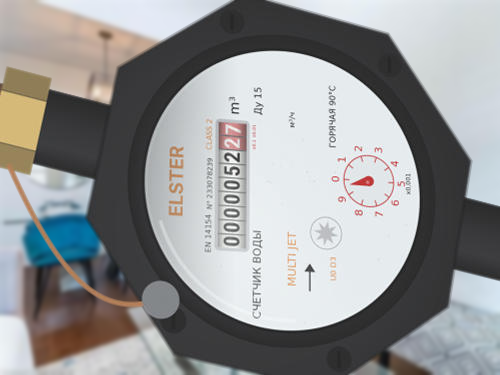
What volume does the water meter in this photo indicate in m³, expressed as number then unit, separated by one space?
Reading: 52.269 m³
